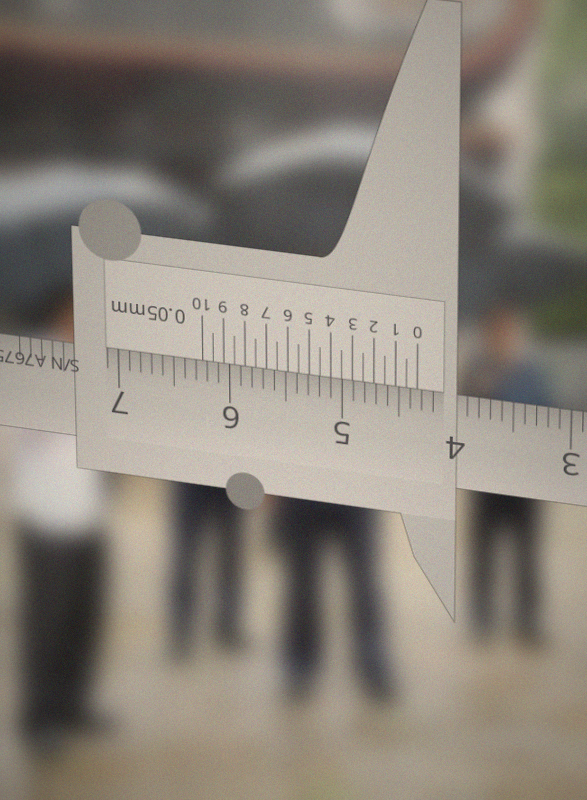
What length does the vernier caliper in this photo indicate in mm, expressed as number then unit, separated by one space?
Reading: 43.4 mm
